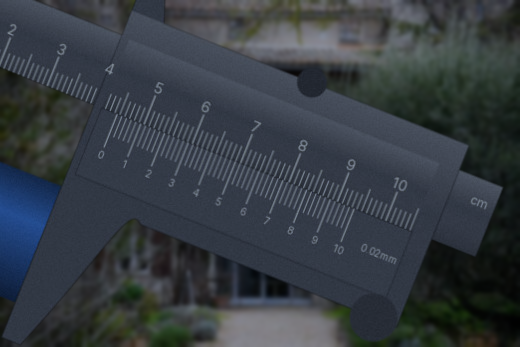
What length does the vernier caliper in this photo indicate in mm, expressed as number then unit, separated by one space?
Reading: 44.5 mm
